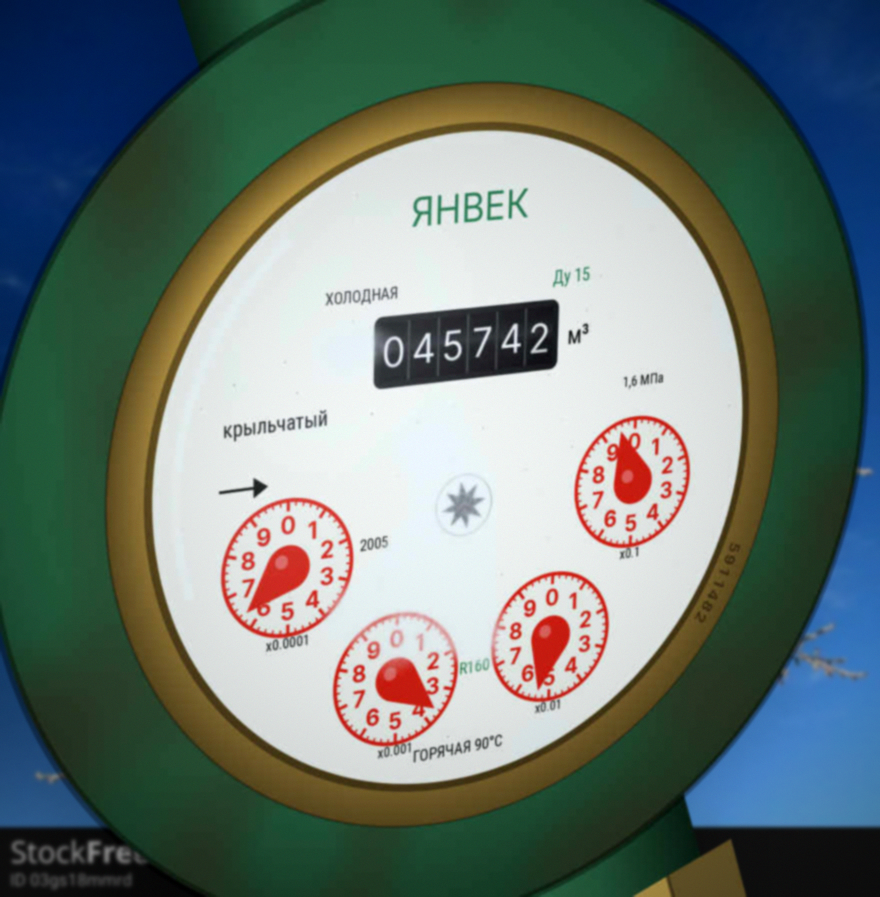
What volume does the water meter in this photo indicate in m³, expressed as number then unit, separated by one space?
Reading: 45741.9536 m³
